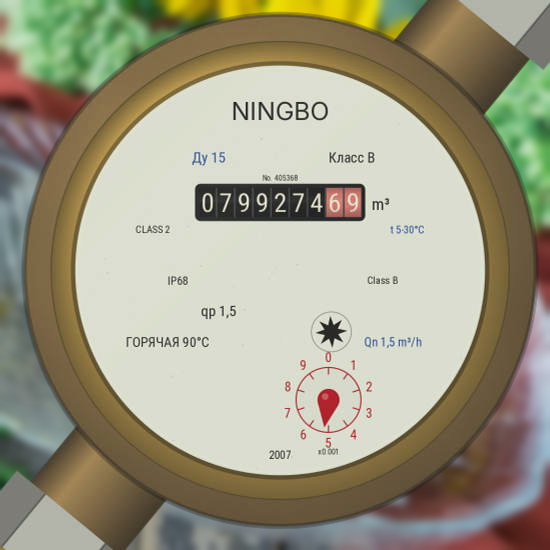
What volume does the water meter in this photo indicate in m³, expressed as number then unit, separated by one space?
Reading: 799274.695 m³
